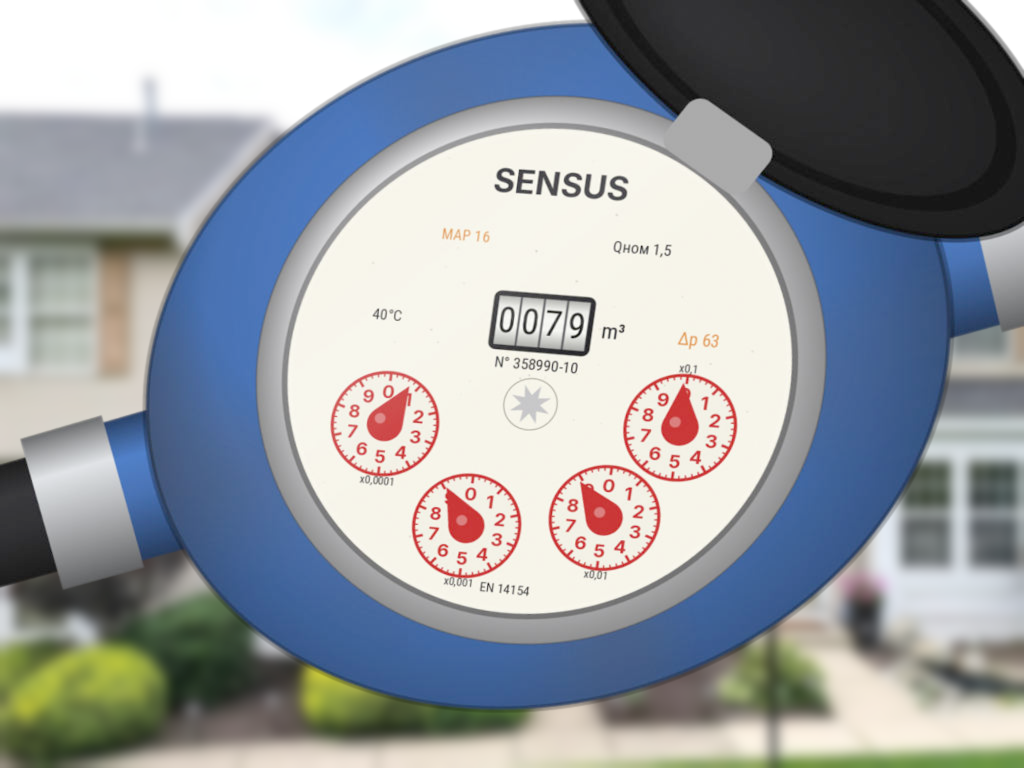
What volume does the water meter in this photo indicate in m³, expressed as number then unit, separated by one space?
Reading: 78.9890 m³
